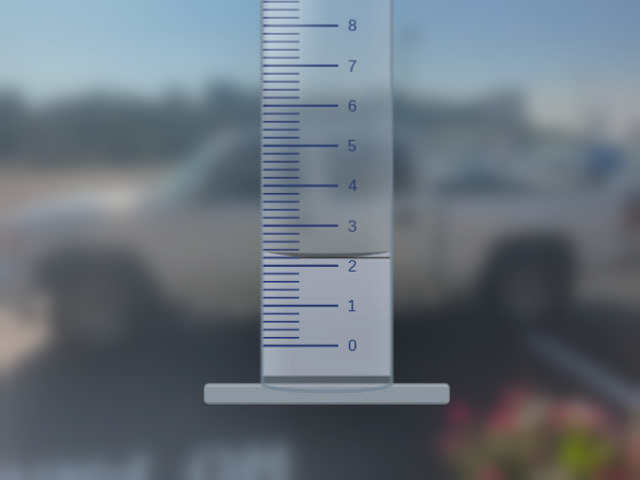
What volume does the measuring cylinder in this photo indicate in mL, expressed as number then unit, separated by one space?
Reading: 2.2 mL
